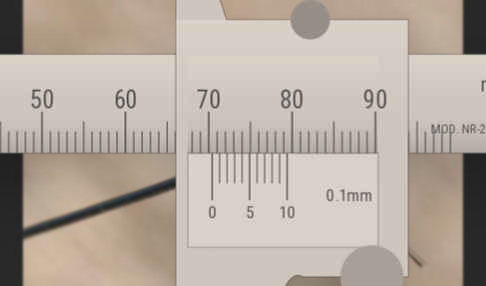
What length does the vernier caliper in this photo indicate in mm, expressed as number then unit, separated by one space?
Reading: 70.4 mm
